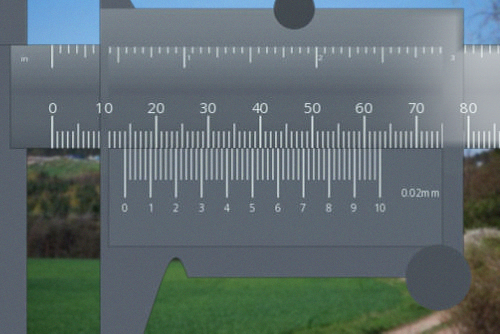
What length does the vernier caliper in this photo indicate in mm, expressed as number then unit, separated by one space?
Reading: 14.0 mm
